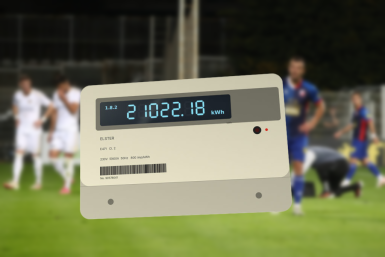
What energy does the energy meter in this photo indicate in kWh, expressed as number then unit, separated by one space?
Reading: 21022.18 kWh
